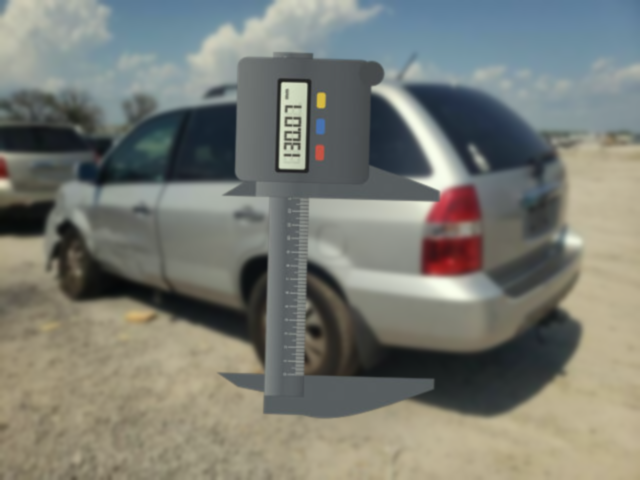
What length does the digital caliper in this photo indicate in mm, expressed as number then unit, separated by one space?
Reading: 130.07 mm
